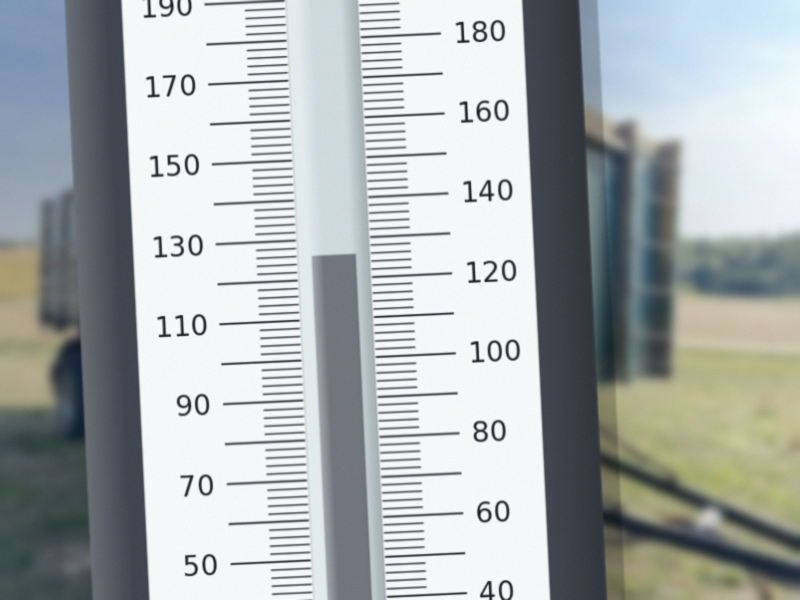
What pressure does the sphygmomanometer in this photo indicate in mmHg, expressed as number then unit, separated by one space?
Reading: 126 mmHg
